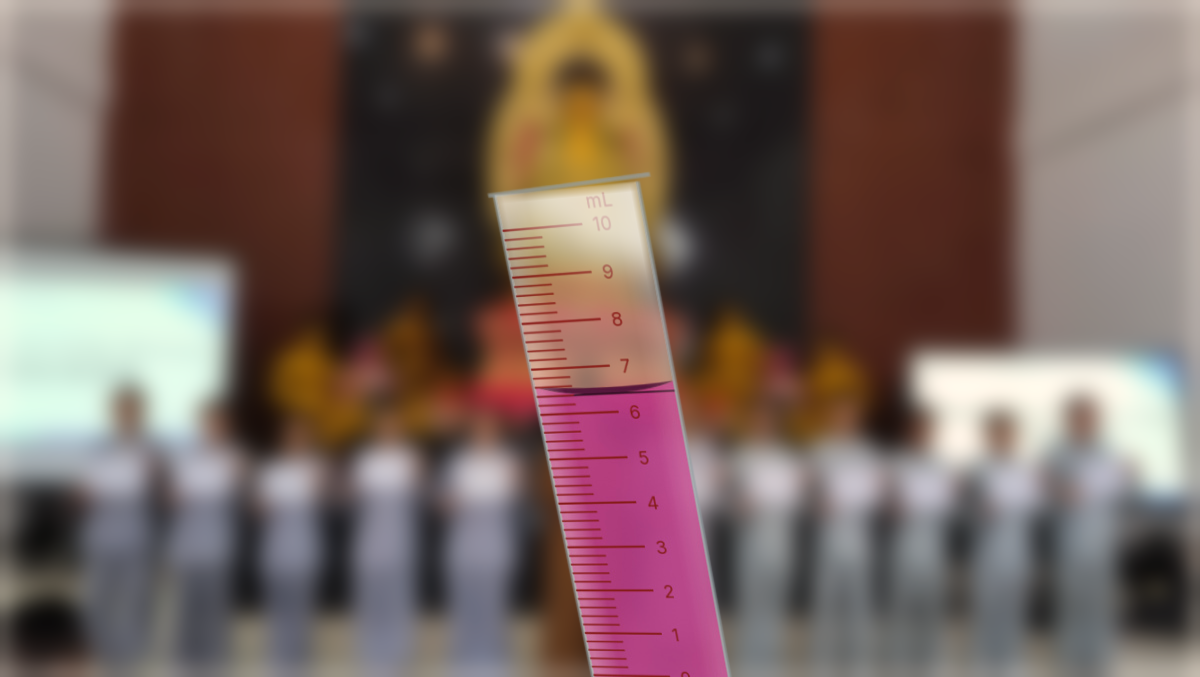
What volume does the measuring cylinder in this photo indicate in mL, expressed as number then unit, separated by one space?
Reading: 6.4 mL
